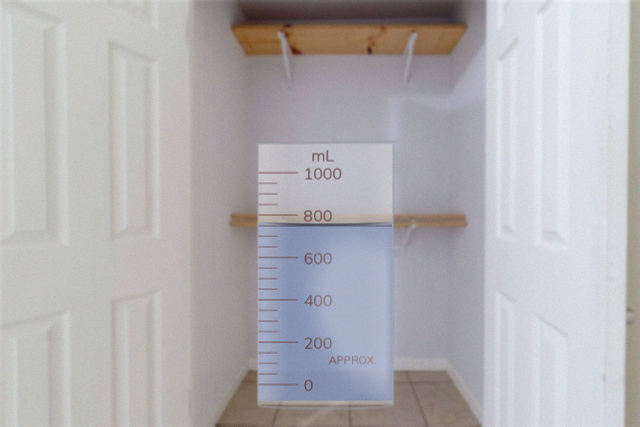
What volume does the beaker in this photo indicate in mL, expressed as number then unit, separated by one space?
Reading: 750 mL
